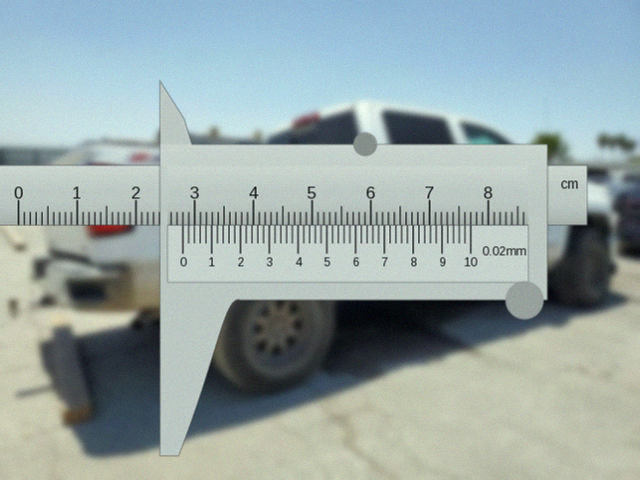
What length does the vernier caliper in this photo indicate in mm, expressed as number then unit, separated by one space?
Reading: 28.0 mm
